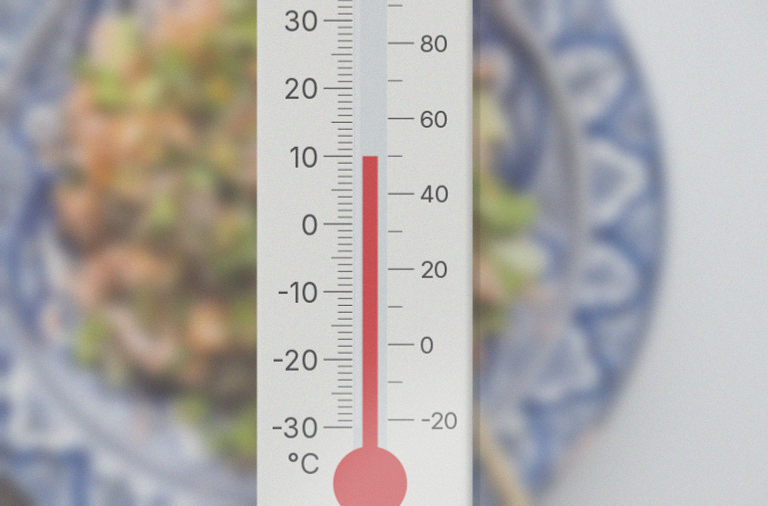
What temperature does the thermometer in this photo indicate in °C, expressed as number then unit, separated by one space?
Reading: 10 °C
